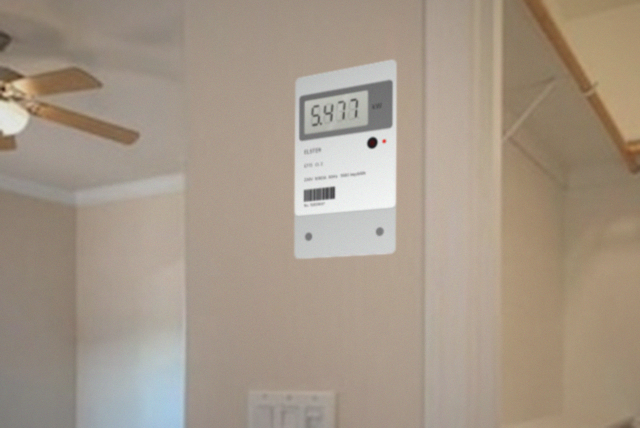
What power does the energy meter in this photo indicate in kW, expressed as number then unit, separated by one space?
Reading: 5.477 kW
